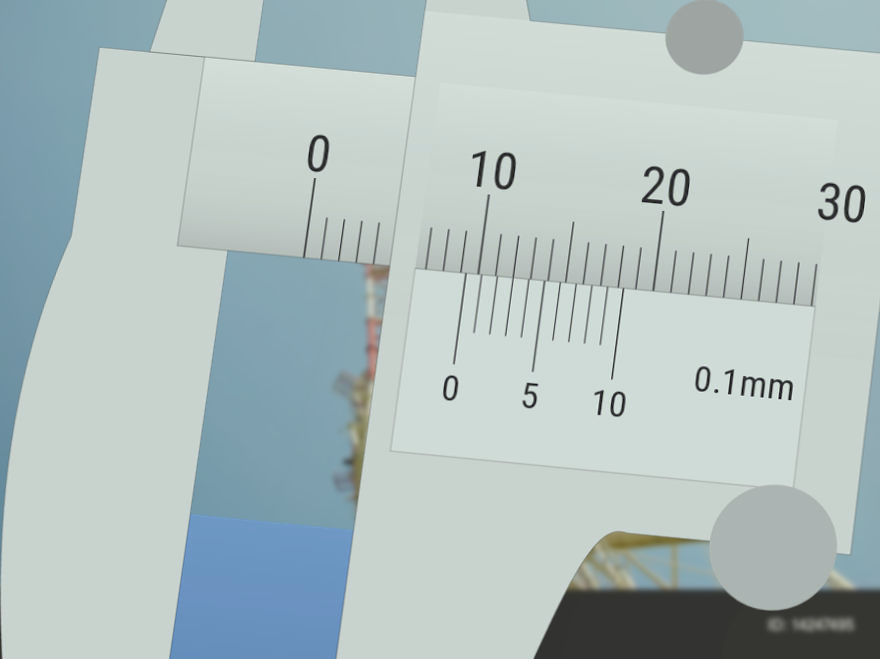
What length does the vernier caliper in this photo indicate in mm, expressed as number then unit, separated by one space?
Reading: 9.3 mm
